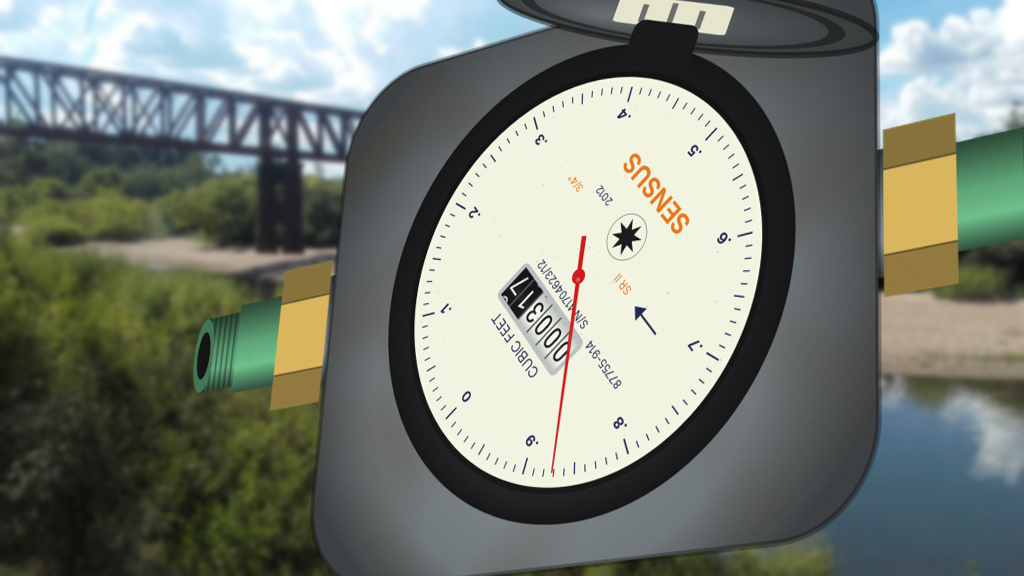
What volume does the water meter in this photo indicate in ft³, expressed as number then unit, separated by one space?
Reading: 316.87 ft³
